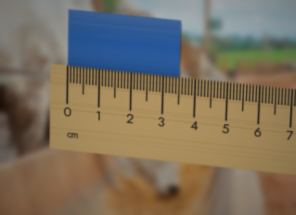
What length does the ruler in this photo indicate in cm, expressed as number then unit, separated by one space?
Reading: 3.5 cm
